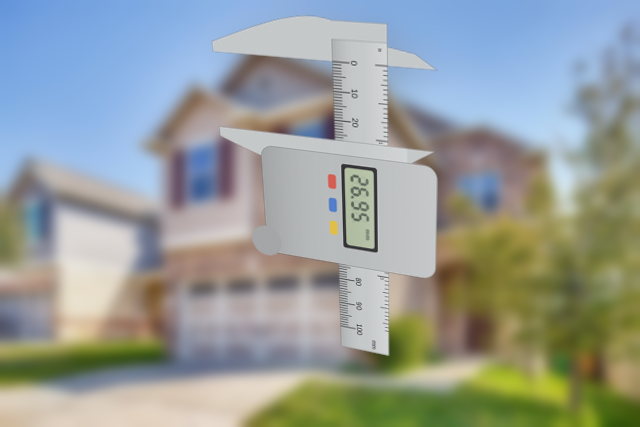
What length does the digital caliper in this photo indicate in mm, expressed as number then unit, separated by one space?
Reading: 26.95 mm
